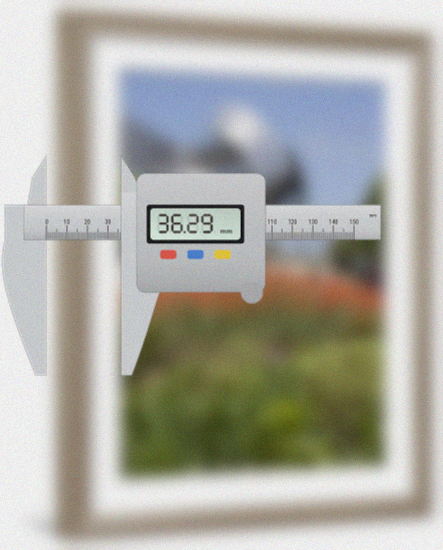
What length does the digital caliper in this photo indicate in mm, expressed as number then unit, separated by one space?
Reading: 36.29 mm
